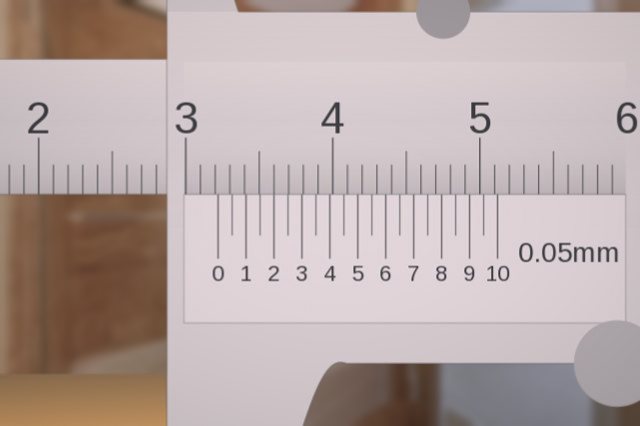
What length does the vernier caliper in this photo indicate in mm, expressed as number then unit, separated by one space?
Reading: 32.2 mm
